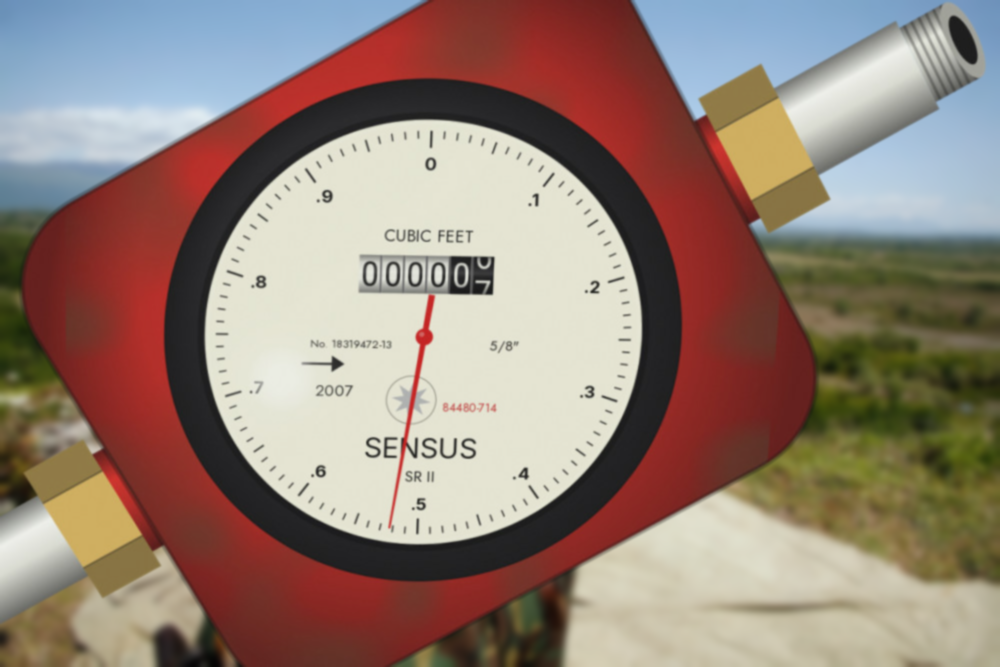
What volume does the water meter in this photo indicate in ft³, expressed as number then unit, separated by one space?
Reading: 6.52 ft³
